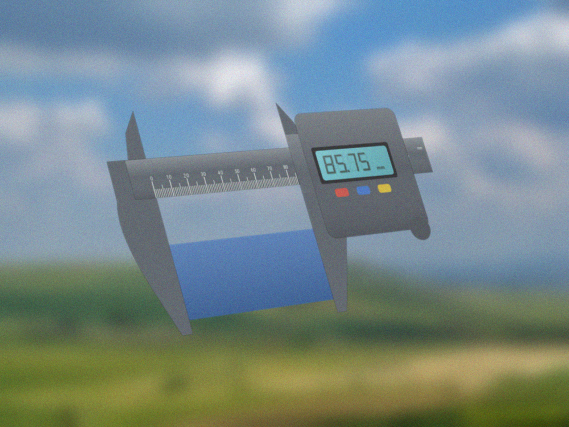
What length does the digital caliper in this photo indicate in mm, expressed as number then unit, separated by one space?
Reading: 85.75 mm
